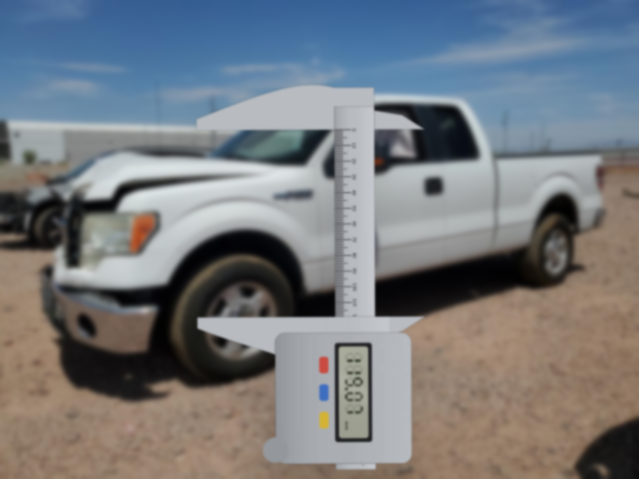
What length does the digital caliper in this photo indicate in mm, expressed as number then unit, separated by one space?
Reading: 119.07 mm
